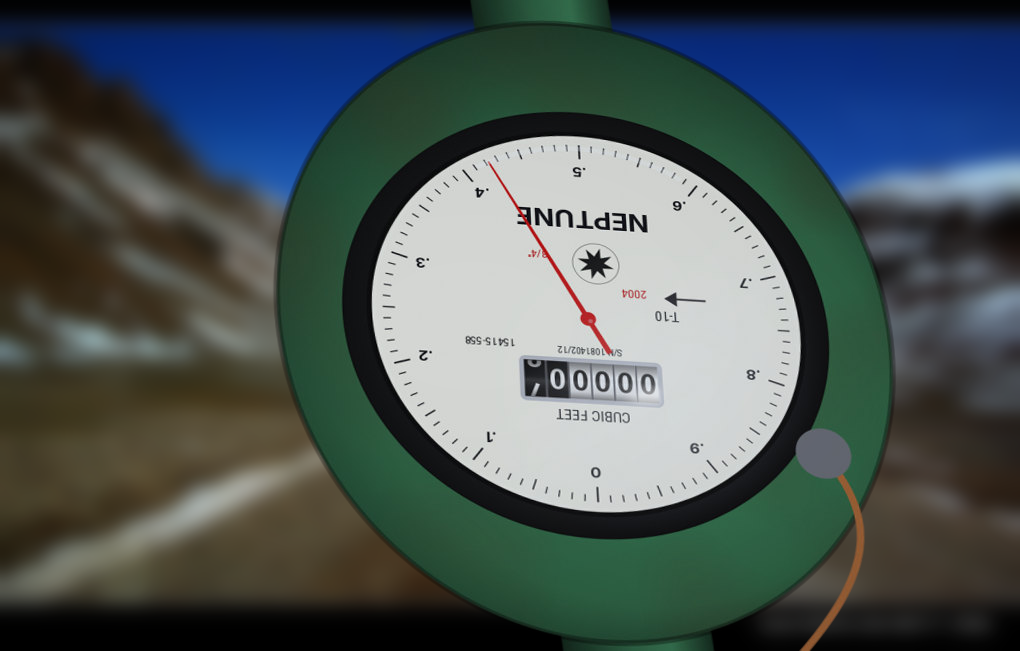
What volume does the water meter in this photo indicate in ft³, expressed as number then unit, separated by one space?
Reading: 7.42 ft³
